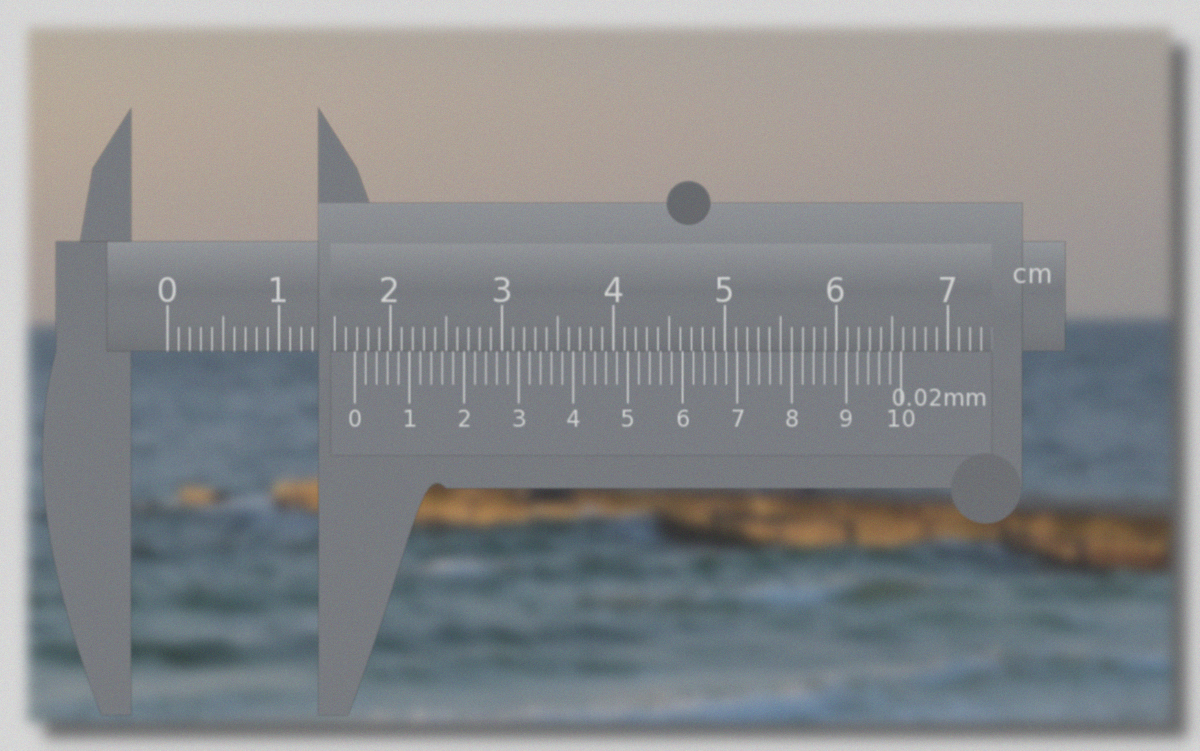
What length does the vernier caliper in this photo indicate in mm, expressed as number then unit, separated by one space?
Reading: 16.8 mm
